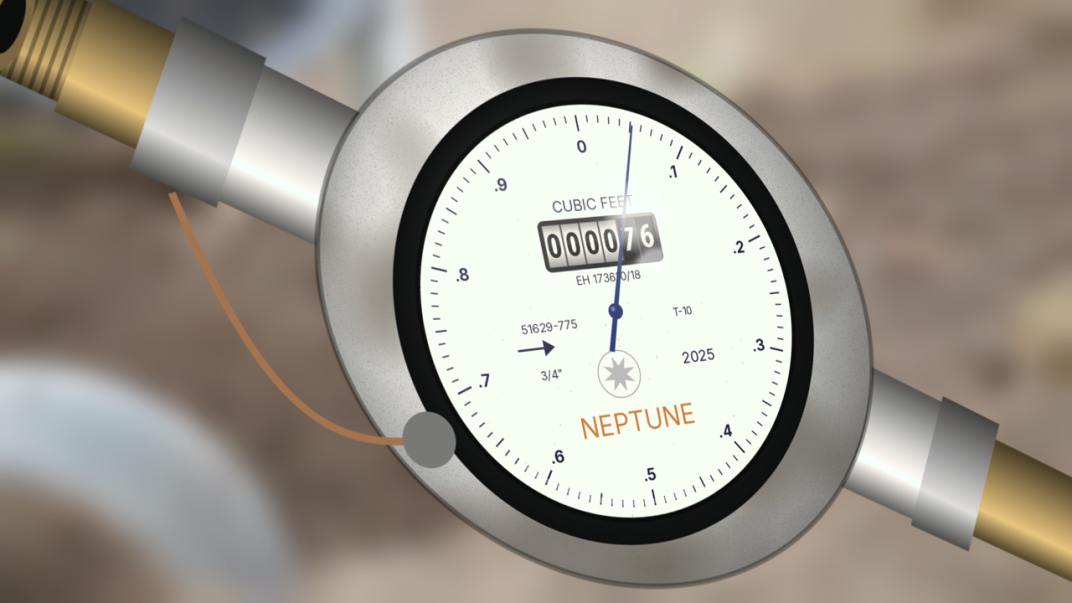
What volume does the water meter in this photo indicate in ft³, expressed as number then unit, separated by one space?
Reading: 76.05 ft³
